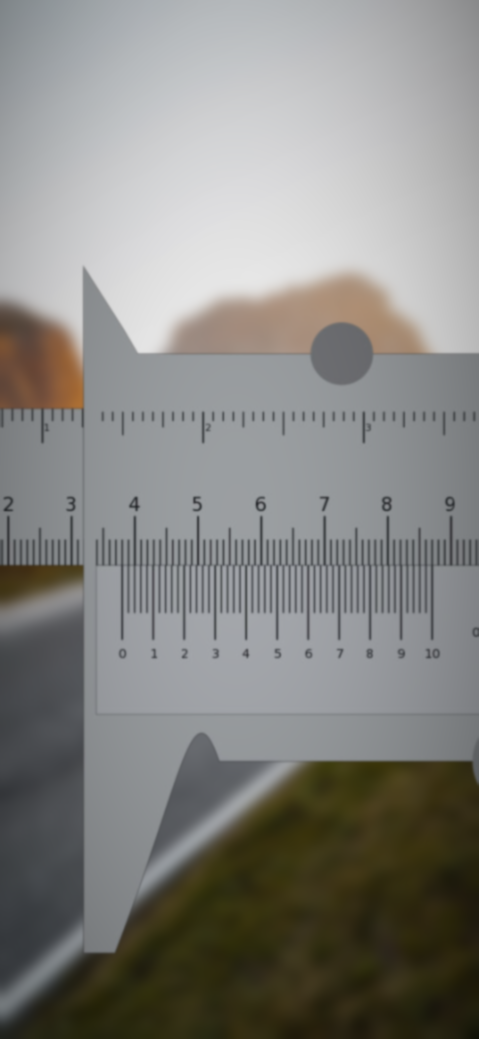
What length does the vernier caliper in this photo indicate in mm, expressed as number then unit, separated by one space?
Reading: 38.0 mm
